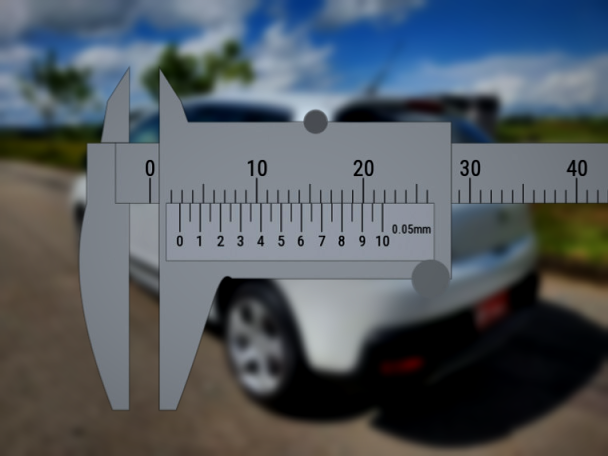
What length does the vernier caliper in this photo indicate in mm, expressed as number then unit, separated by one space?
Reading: 2.8 mm
